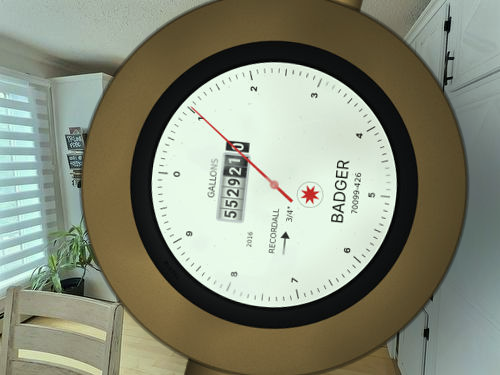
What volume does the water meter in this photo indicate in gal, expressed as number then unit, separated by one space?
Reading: 5529211.0 gal
